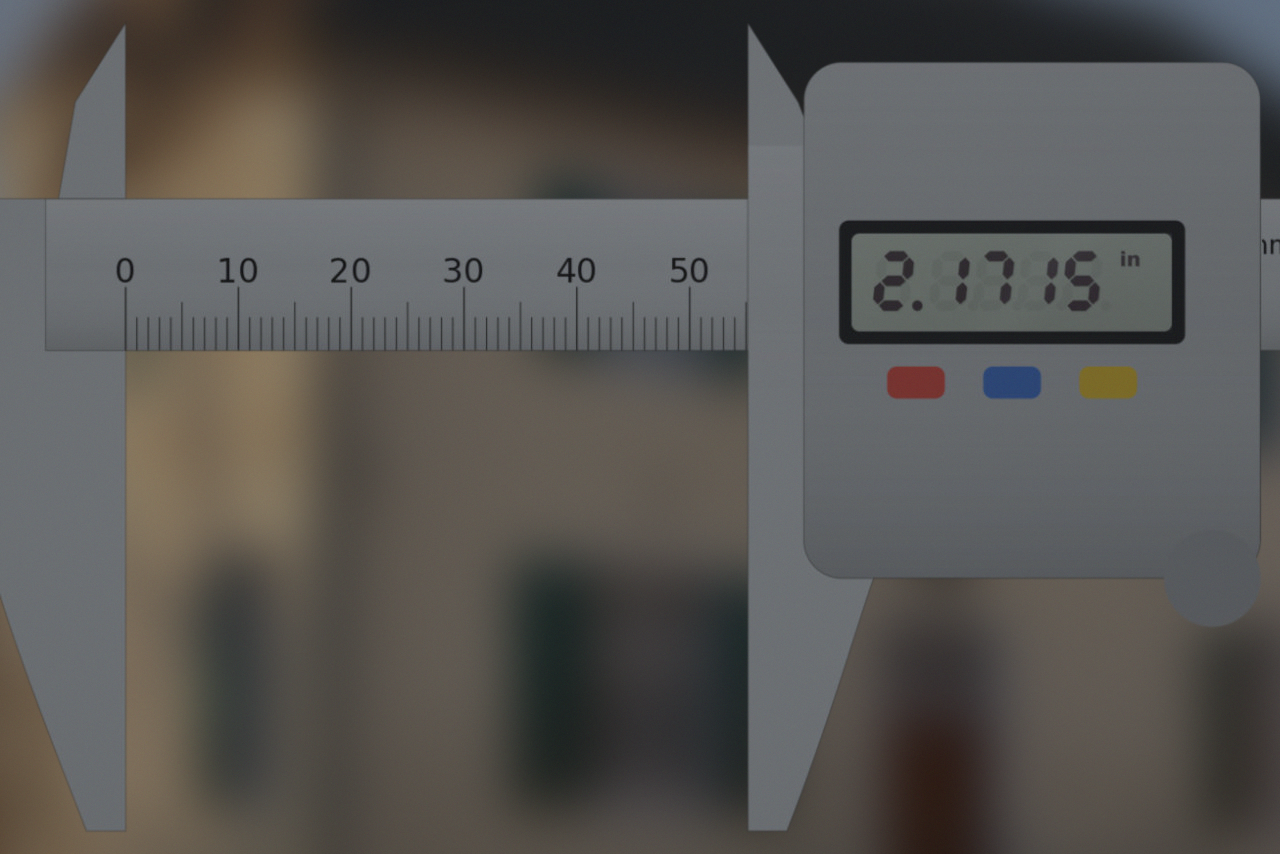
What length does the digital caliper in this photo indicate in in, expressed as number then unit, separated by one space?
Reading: 2.1715 in
